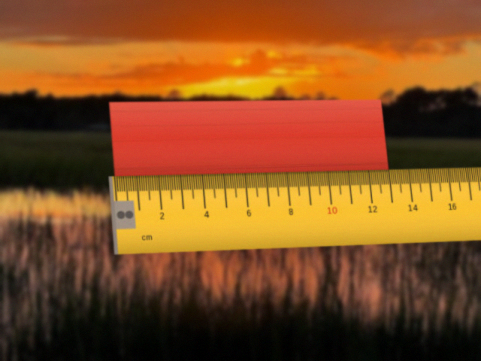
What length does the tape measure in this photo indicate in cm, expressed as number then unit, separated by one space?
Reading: 13 cm
